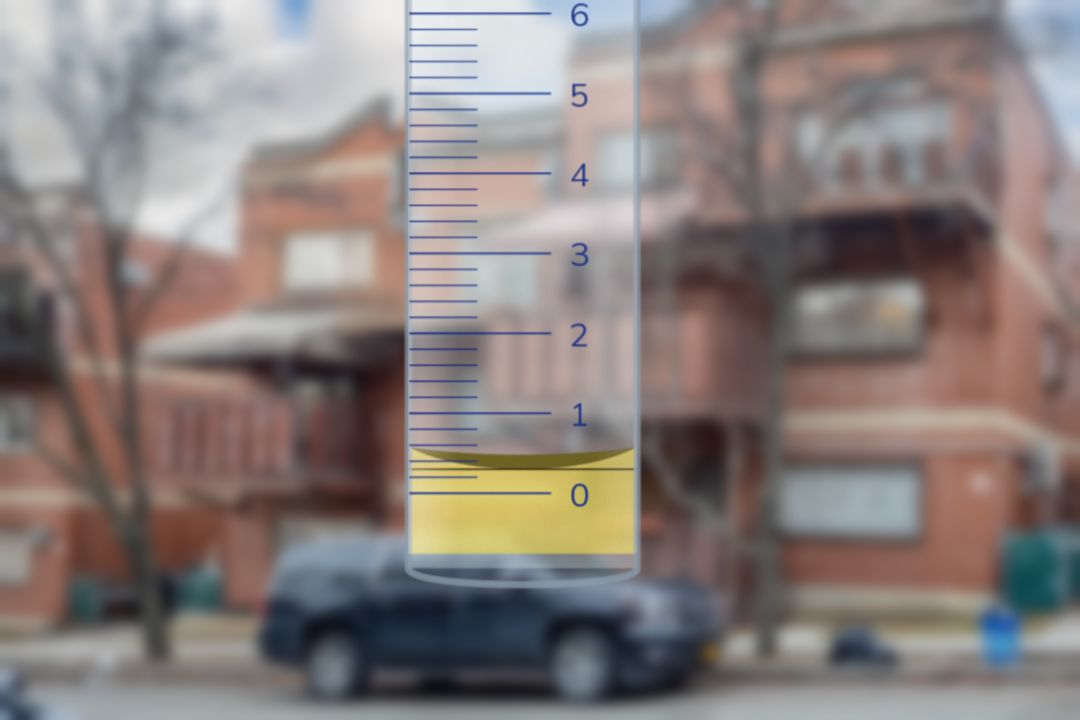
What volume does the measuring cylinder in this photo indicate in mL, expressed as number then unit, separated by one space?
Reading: 0.3 mL
